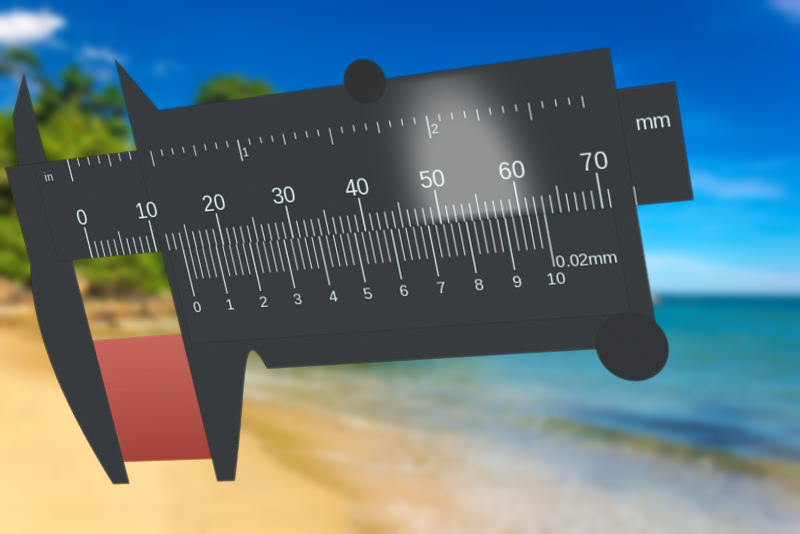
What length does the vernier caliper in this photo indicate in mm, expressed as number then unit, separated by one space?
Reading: 14.0 mm
